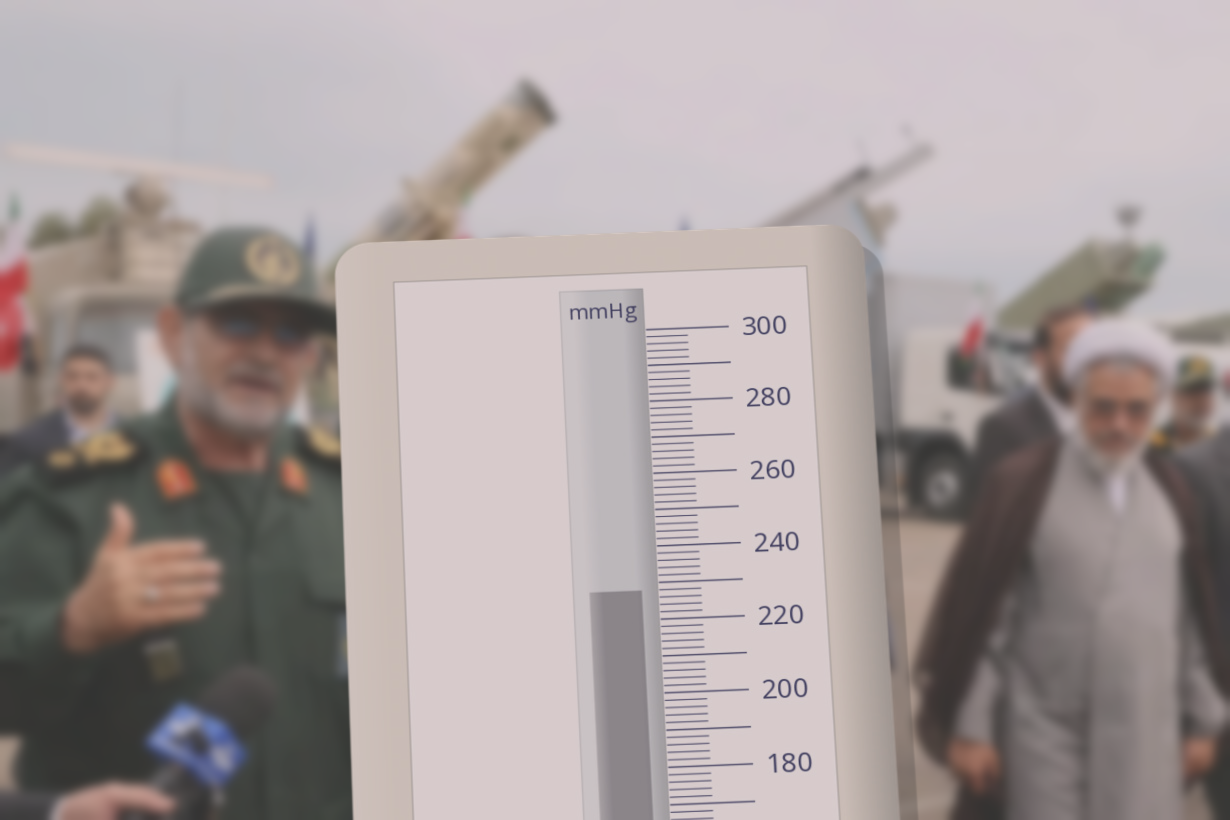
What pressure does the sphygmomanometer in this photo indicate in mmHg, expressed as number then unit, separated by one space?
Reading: 228 mmHg
